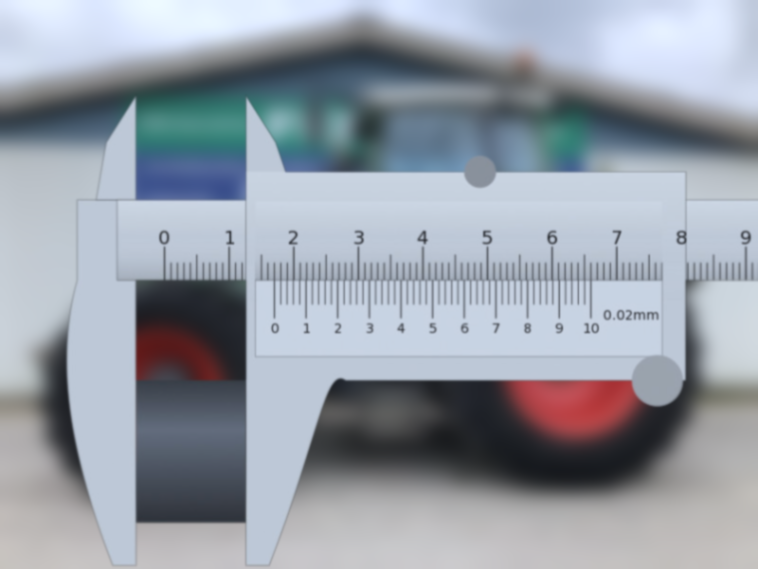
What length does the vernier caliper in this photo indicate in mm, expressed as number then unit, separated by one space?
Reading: 17.0 mm
